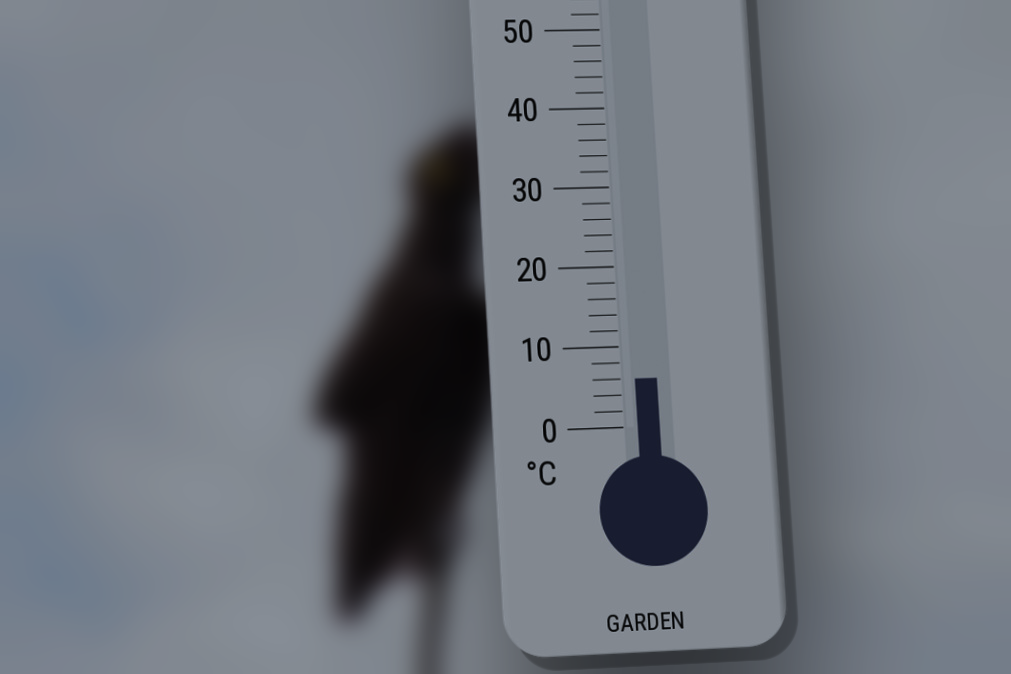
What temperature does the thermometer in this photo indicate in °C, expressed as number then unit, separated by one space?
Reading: 6 °C
